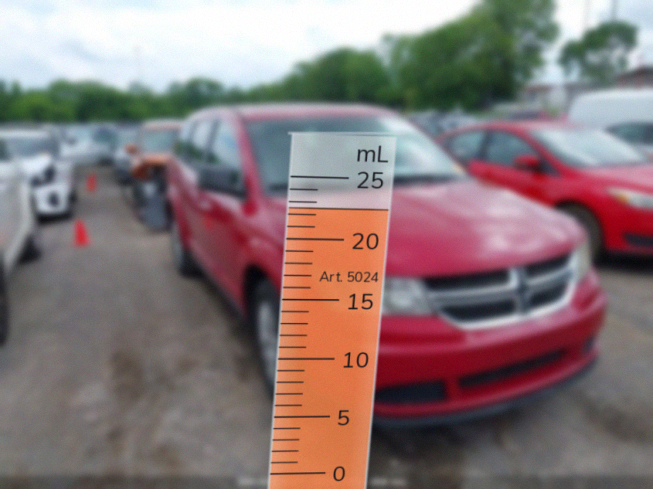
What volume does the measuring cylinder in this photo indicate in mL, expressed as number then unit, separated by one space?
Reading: 22.5 mL
